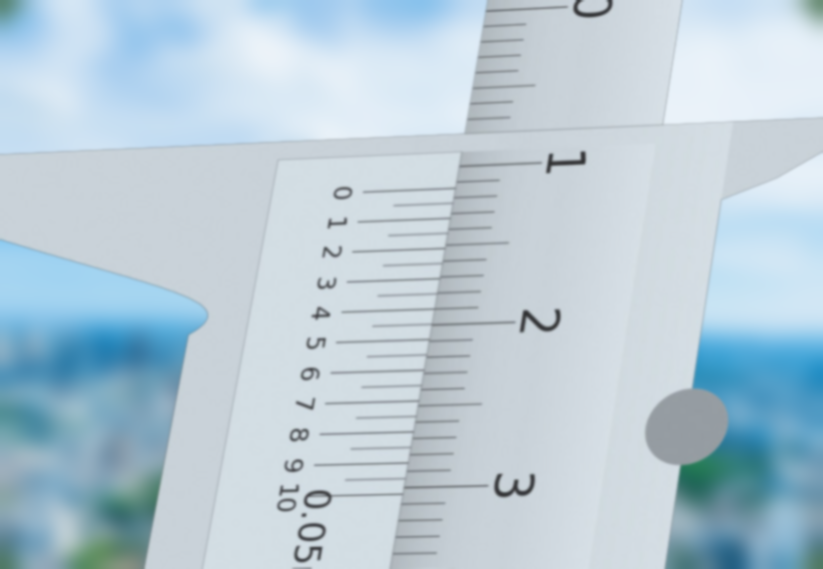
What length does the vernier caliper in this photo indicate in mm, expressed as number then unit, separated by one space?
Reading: 11.4 mm
